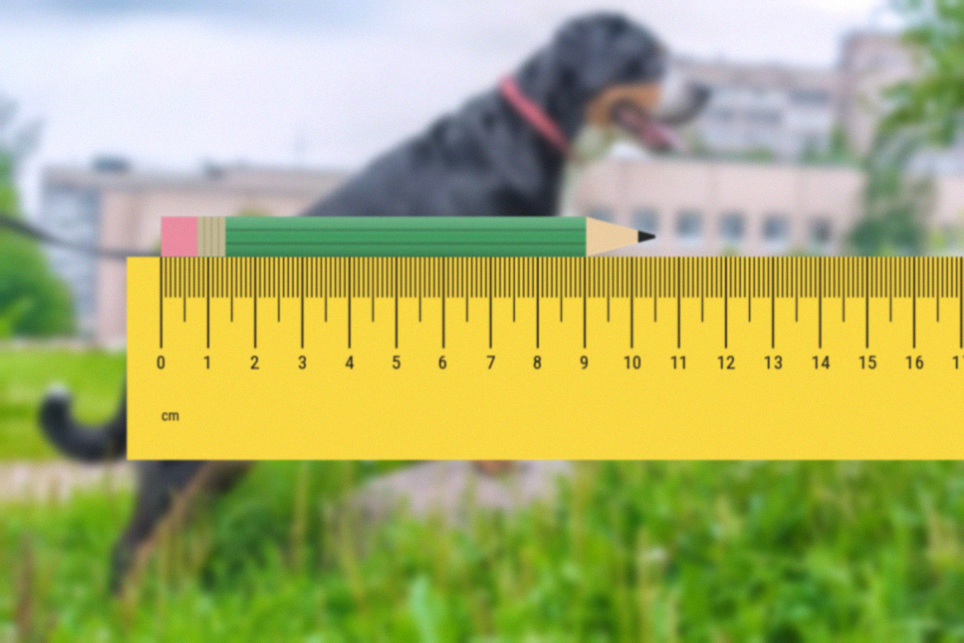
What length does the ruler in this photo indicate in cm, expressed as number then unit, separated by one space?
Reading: 10.5 cm
